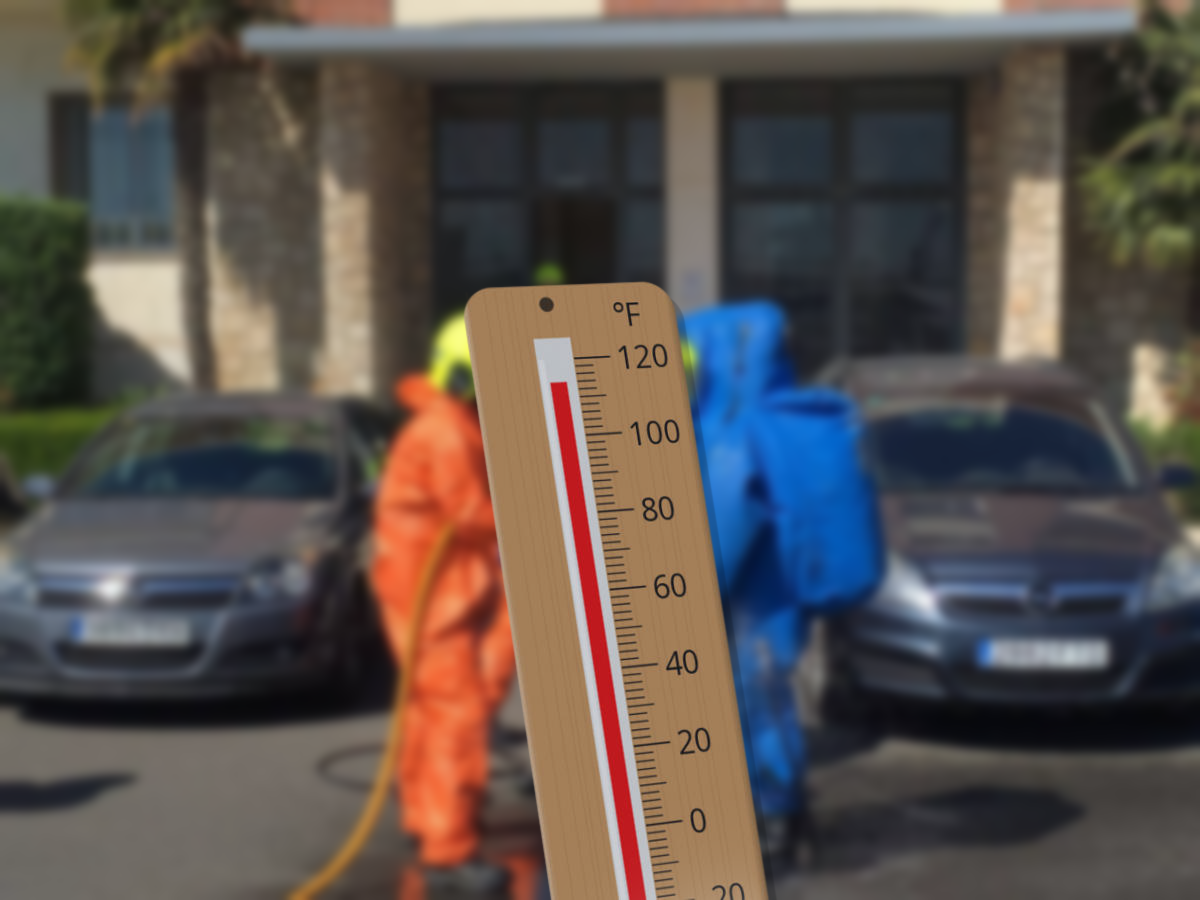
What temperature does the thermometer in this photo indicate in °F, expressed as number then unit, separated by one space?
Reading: 114 °F
